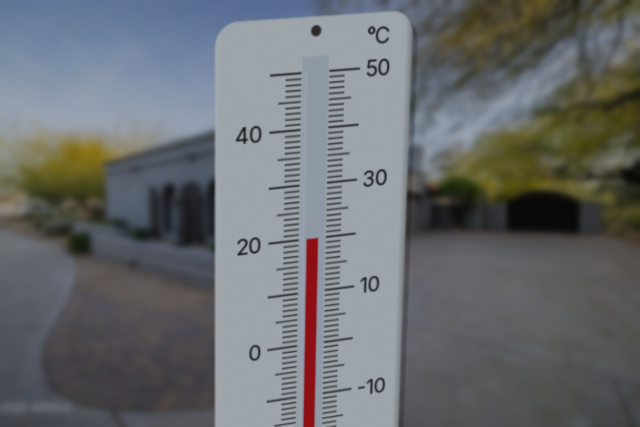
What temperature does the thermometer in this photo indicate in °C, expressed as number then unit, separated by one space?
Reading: 20 °C
